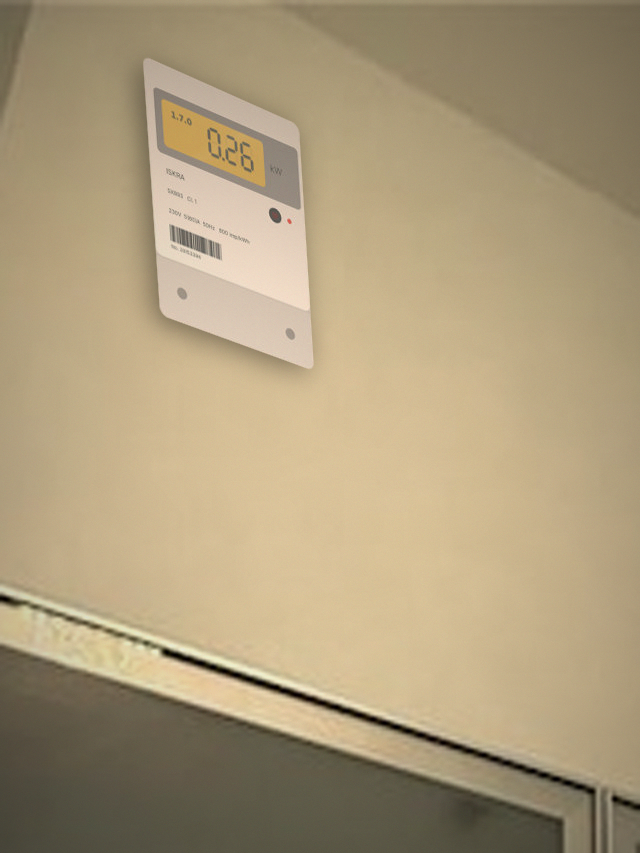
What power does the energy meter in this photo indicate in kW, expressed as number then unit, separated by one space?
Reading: 0.26 kW
